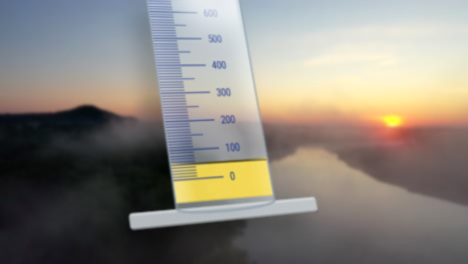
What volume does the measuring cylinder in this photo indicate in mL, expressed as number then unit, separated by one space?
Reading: 50 mL
